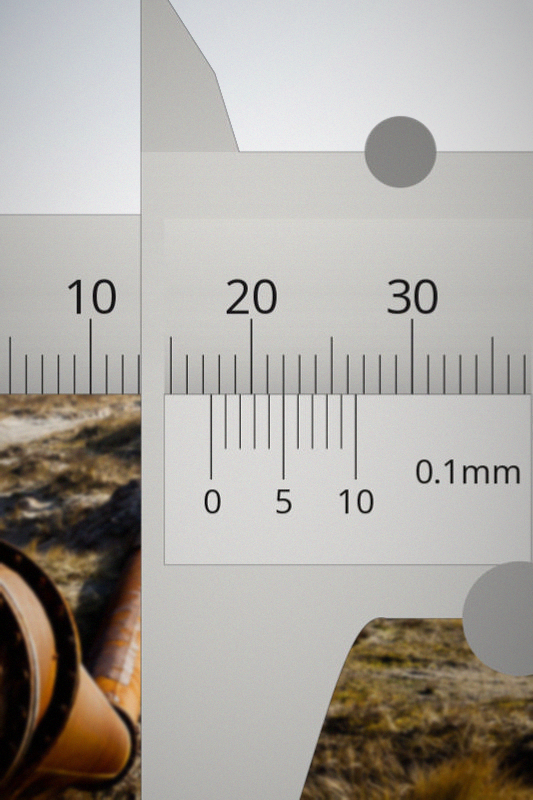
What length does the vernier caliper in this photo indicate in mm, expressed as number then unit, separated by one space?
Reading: 17.5 mm
